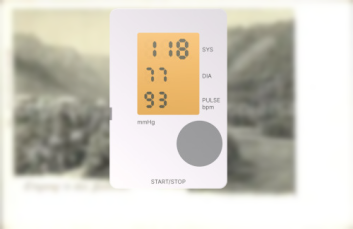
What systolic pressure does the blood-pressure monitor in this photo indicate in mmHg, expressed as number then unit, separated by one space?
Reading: 118 mmHg
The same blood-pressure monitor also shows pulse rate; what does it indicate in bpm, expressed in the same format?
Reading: 93 bpm
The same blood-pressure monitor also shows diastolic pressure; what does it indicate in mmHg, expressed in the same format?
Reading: 77 mmHg
